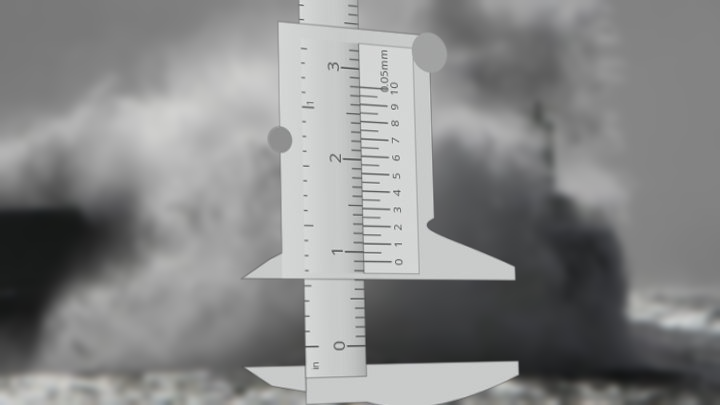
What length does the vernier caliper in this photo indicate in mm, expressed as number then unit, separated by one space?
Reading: 9.0 mm
